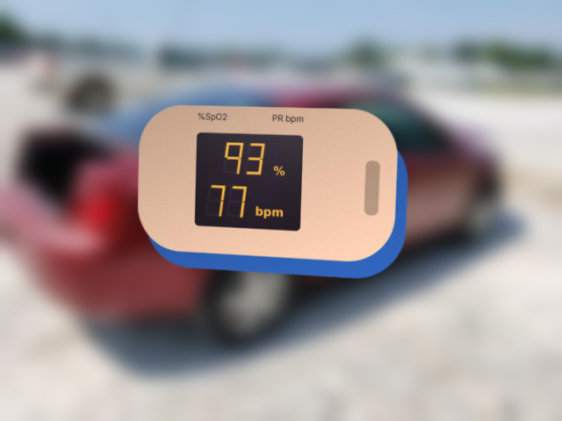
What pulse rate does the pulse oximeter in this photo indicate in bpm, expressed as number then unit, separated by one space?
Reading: 77 bpm
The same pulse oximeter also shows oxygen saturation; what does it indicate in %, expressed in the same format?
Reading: 93 %
